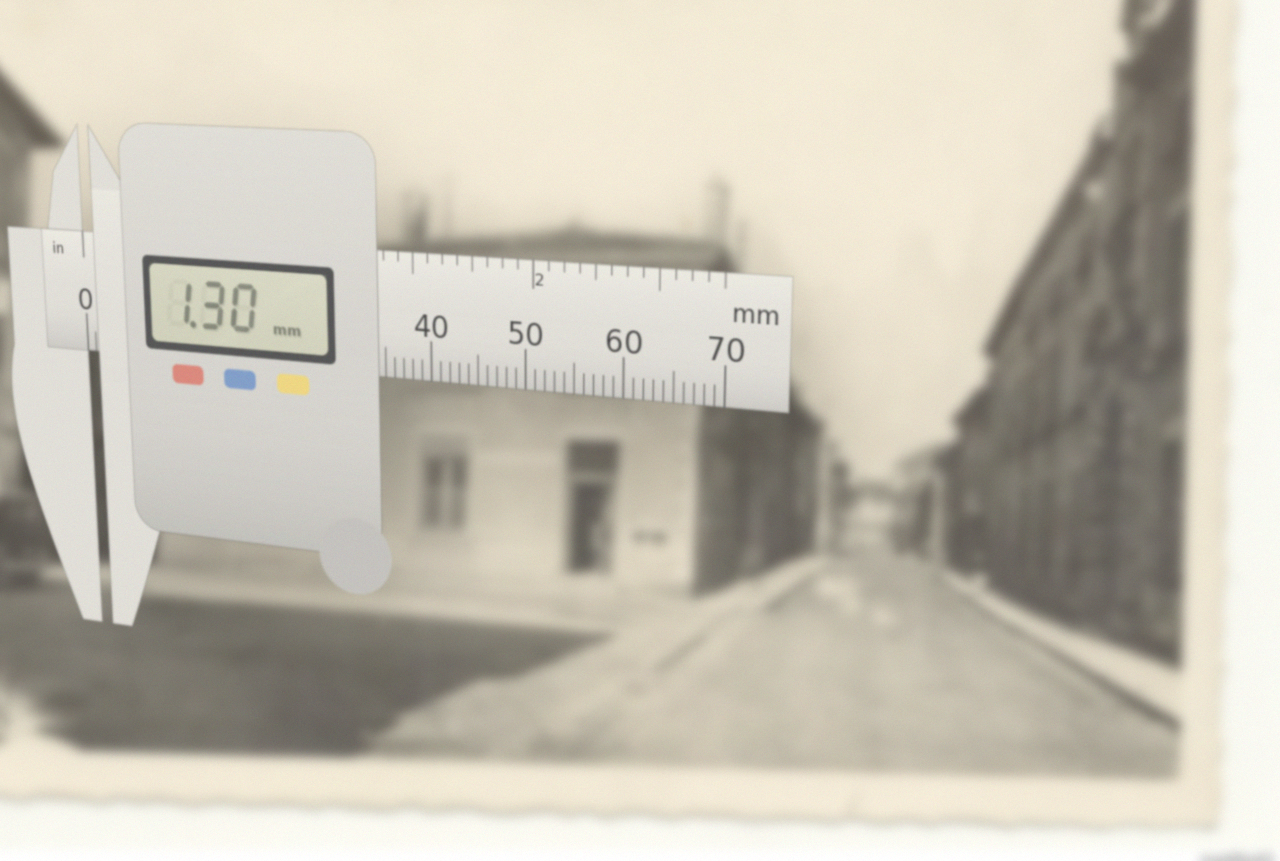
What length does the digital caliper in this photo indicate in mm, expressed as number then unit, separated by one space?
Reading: 1.30 mm
